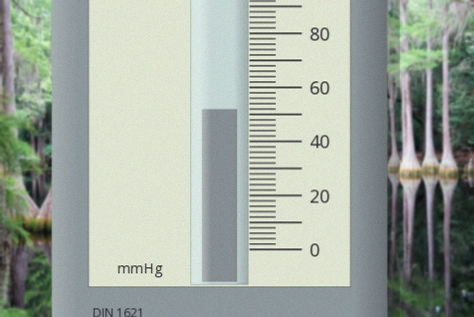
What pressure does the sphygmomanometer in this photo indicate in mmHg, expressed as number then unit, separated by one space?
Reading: 52 mmHg
